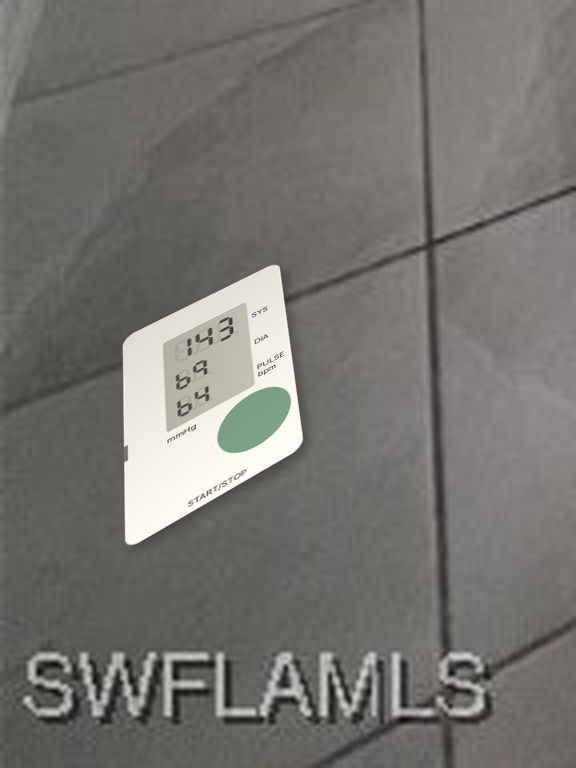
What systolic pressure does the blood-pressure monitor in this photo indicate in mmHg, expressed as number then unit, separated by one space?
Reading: 143 mmHg
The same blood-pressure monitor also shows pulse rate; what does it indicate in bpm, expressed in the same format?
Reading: 64 bpm
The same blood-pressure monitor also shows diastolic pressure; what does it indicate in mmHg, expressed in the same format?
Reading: 69 mmHg
